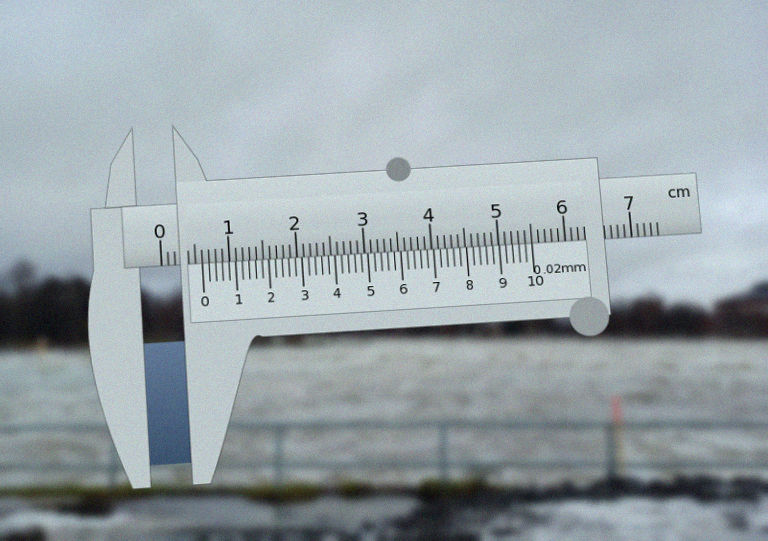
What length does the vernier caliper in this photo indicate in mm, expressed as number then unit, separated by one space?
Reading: 6.0 mm
